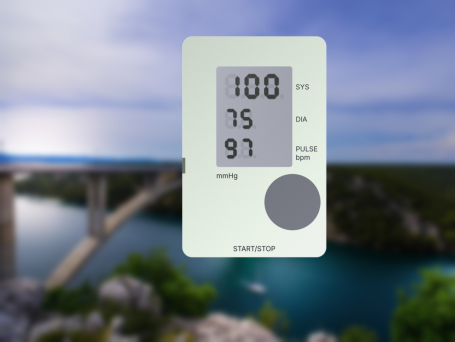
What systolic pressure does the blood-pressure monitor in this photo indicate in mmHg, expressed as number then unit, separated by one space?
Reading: 100 mmHg
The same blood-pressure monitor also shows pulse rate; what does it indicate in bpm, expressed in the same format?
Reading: 97 bpm
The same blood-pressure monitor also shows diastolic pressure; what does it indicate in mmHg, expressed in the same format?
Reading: 75 mmHg
